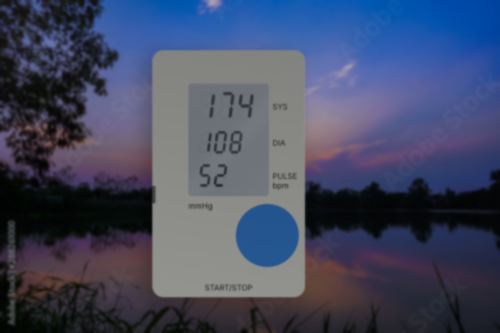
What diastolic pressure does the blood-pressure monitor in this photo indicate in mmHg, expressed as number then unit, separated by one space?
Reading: 108 mmHg
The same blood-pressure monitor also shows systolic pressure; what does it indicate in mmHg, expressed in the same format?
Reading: 174 mmHg
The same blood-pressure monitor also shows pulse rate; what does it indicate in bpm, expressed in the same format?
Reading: 52 bpm
